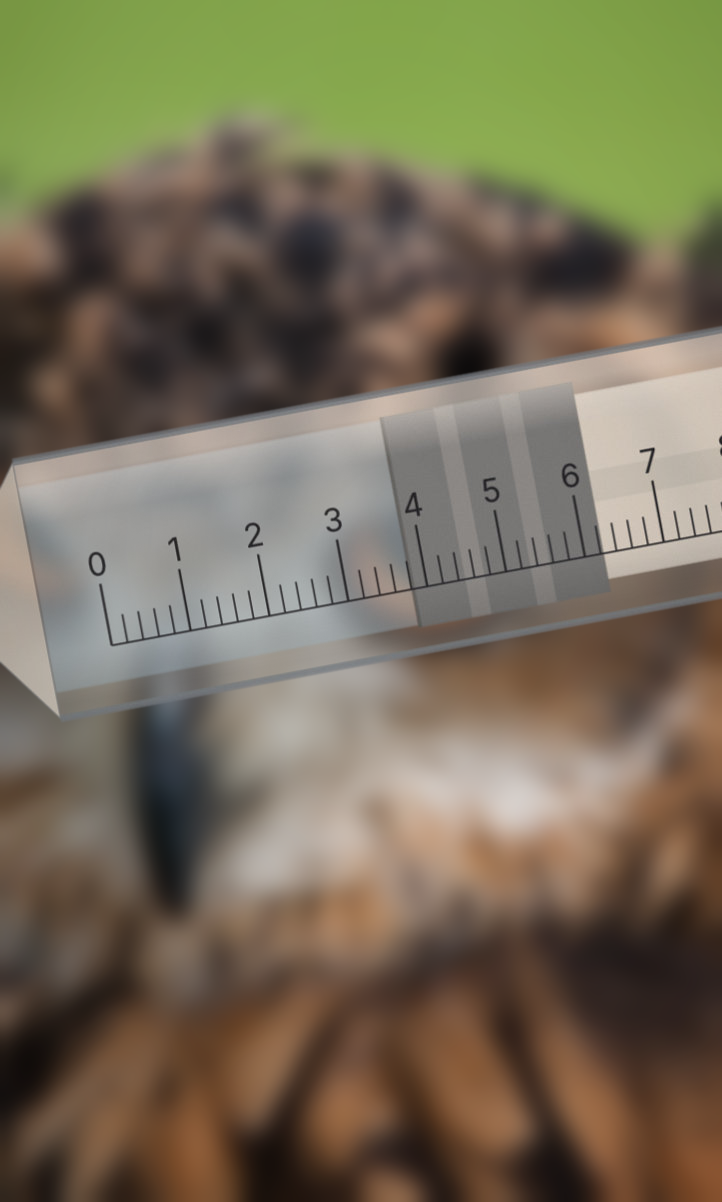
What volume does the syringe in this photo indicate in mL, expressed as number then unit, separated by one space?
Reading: 3.8 mL
